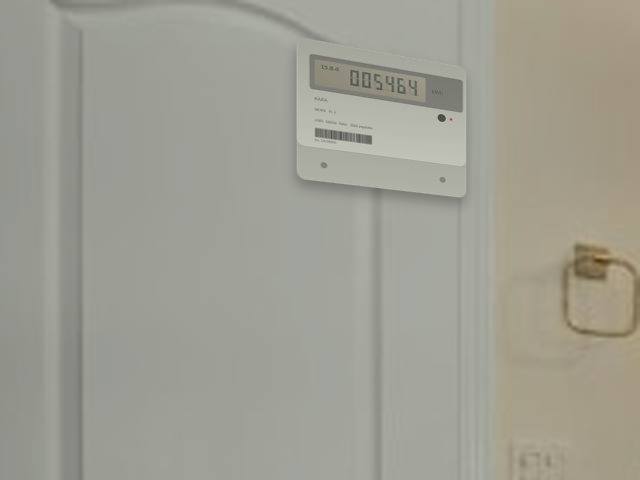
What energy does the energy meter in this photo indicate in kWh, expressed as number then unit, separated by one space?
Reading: 5464 kWh
